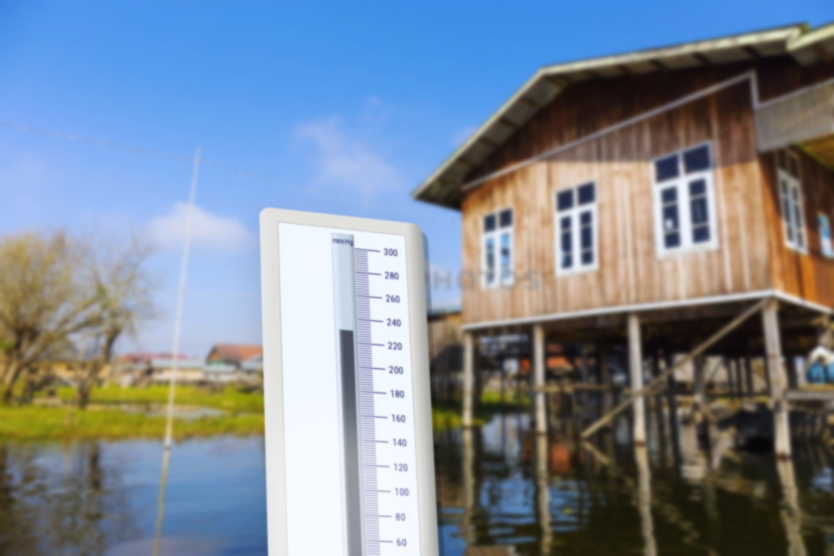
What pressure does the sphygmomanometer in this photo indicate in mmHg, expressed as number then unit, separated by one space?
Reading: 230 mmHg
